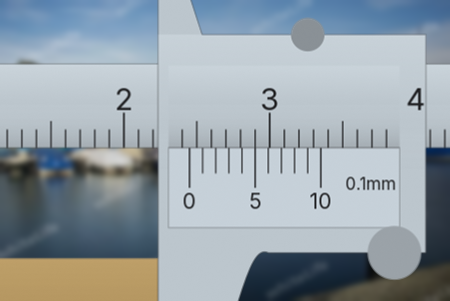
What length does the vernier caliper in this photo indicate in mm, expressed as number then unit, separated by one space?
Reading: 24.5 mm
